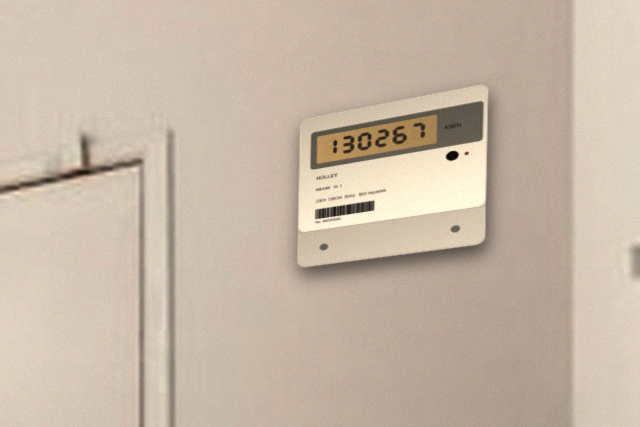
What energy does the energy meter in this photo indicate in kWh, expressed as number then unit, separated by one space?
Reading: 130267 kWh
